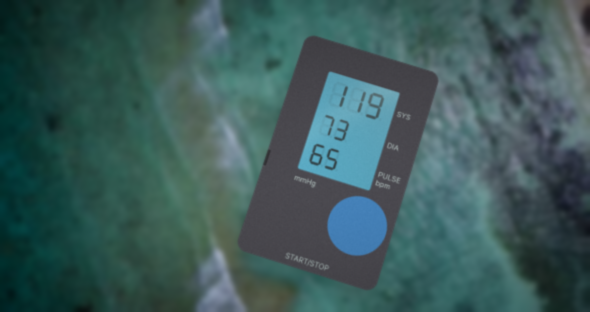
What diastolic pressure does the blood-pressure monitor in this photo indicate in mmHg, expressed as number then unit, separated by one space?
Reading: 73 mmHg
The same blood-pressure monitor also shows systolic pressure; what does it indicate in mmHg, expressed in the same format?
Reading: 119 mmHg
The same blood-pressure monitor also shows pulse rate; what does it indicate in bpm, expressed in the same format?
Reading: 65 bpm
